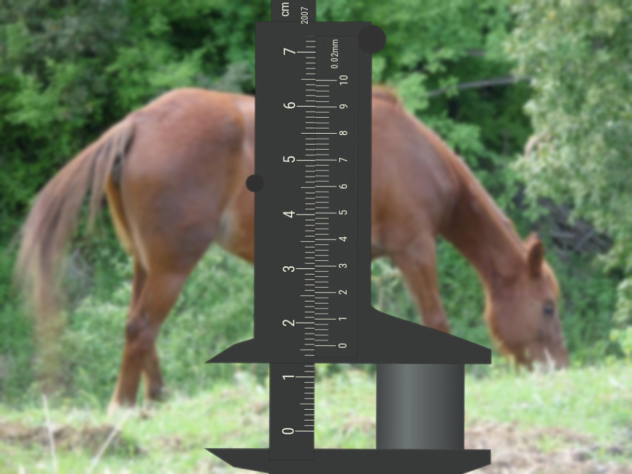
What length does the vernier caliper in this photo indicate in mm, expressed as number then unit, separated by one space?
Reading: 15.8 mm
